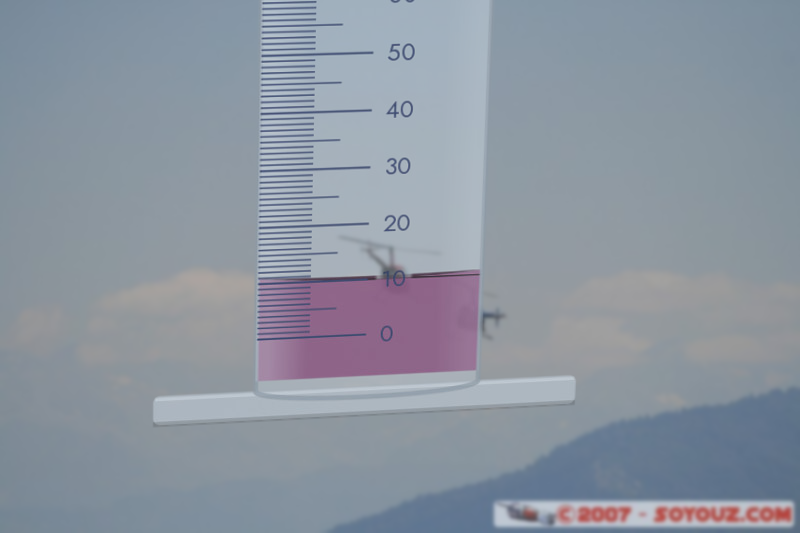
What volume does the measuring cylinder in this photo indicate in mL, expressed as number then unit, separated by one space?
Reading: 10 mL
